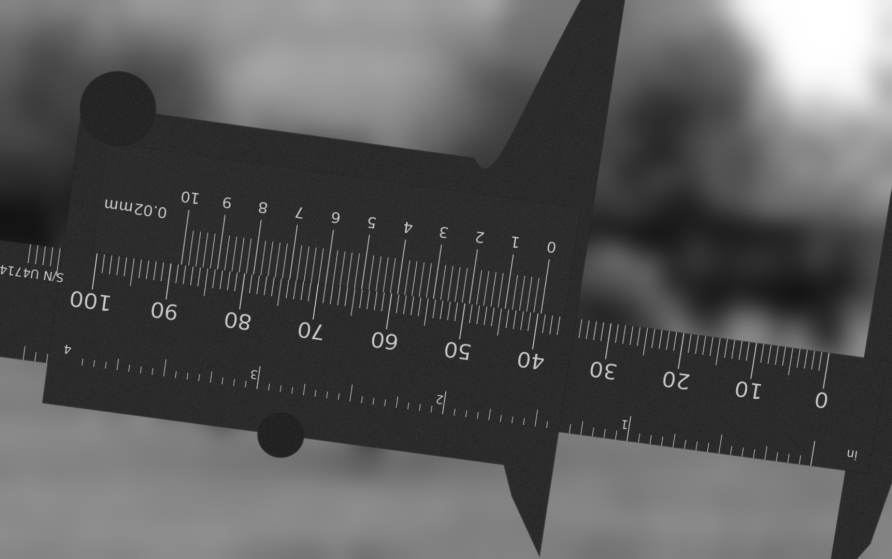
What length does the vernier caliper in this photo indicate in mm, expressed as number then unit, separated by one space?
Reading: 39.6 mm
